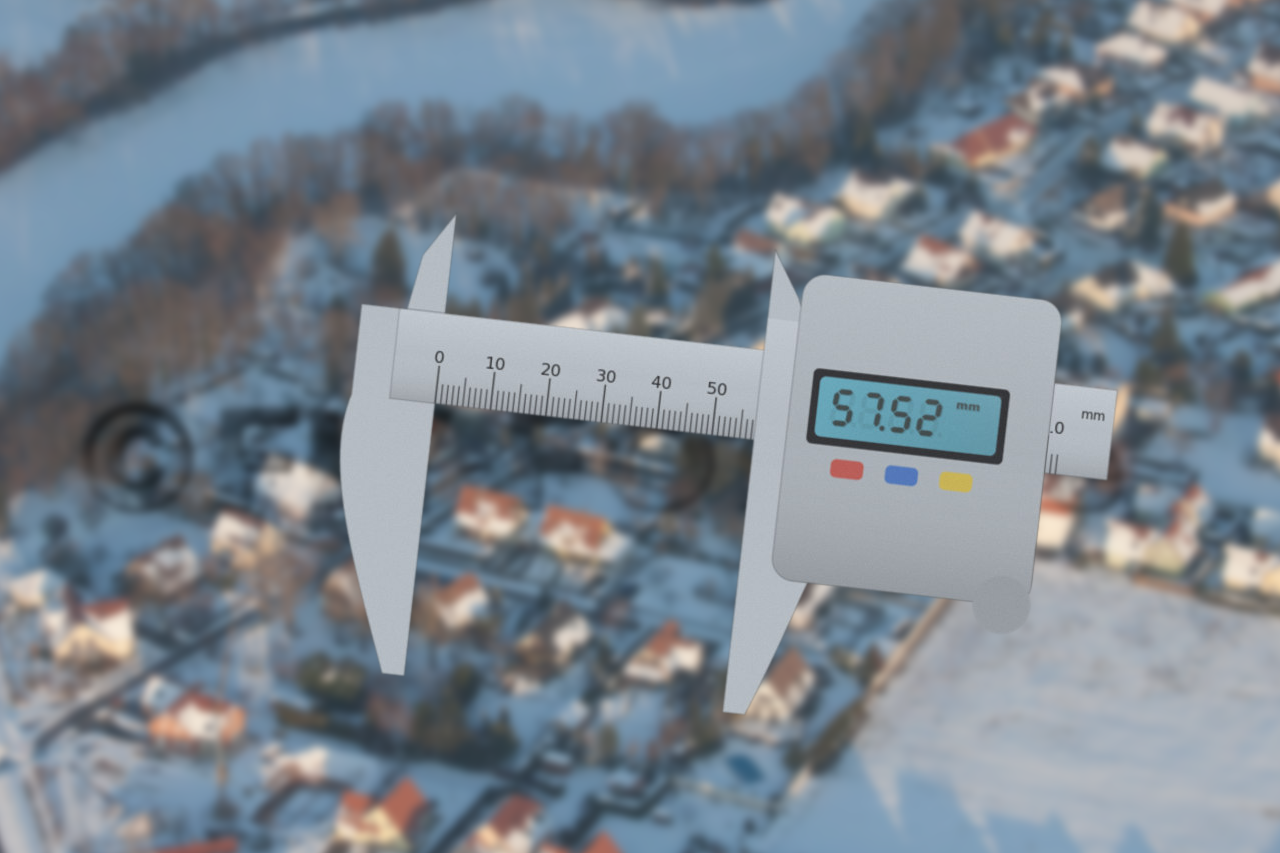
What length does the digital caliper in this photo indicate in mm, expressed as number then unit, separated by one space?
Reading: 57.52 mm
